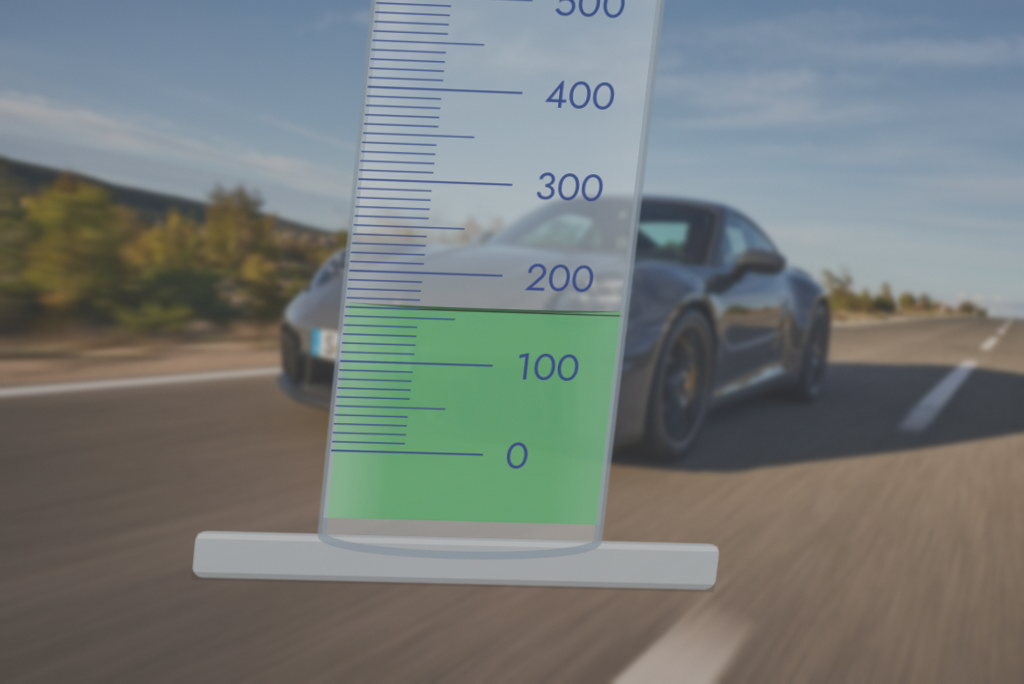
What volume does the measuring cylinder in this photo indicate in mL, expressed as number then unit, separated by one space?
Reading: 160 mL
